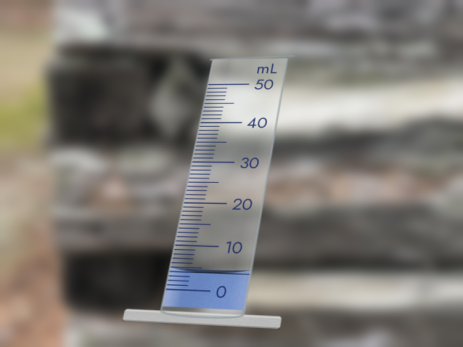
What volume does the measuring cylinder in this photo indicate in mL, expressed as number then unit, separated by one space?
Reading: 4 mL
